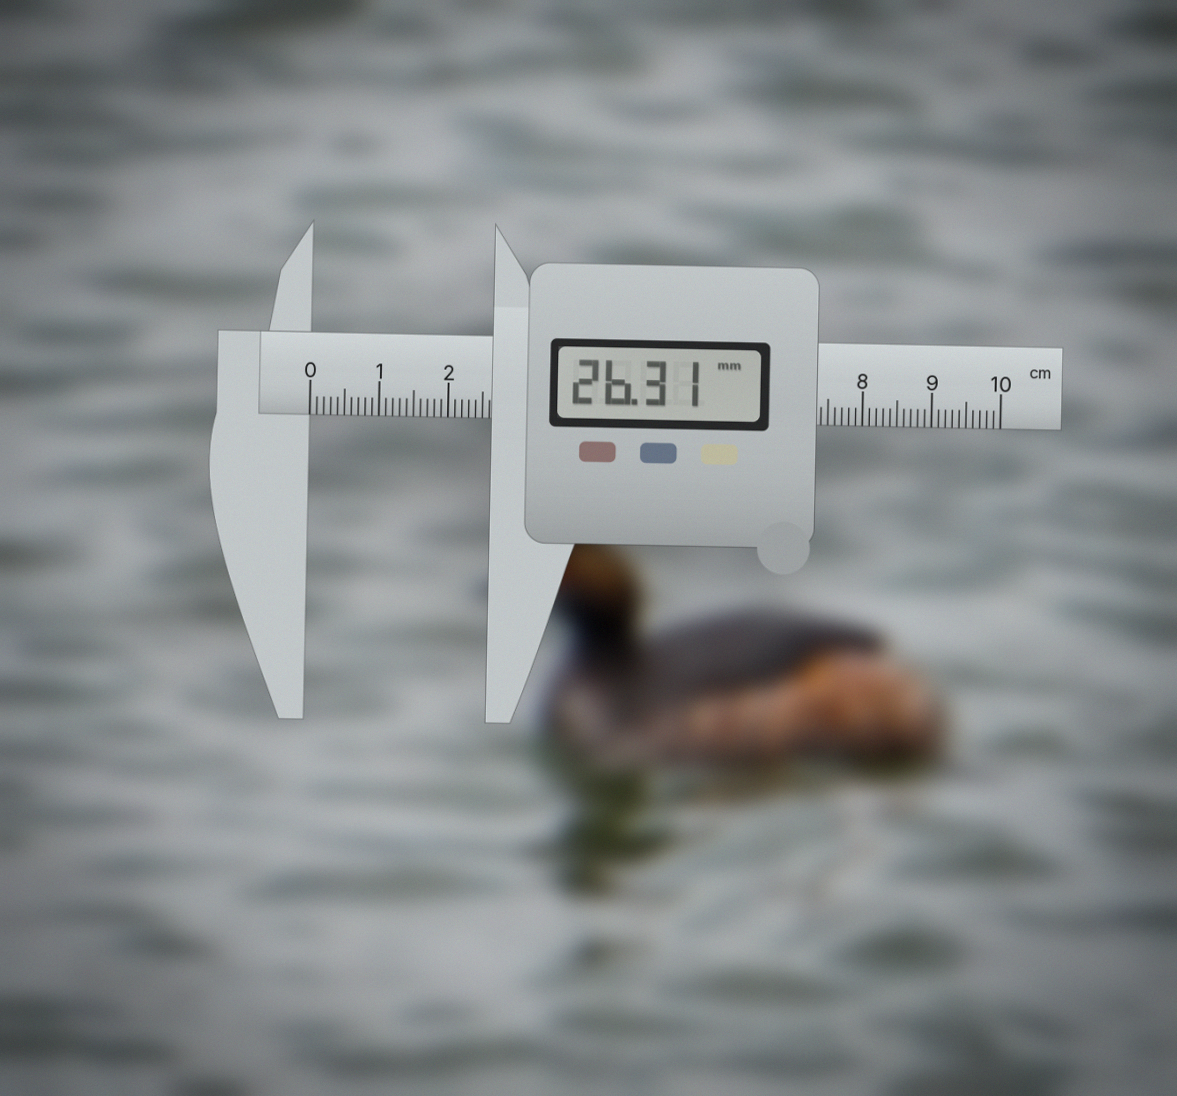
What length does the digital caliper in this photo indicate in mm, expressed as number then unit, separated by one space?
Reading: 26.31 mm
